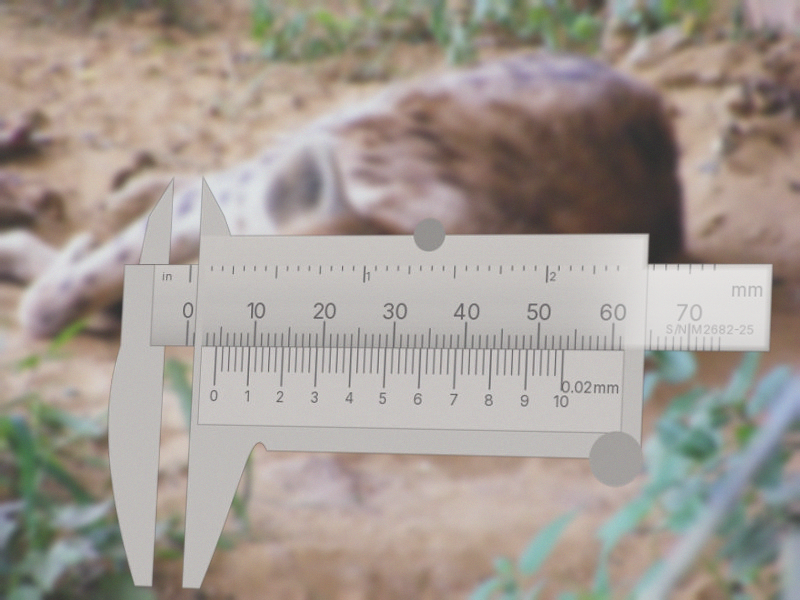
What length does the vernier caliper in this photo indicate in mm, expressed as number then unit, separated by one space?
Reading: 4.4 mm
